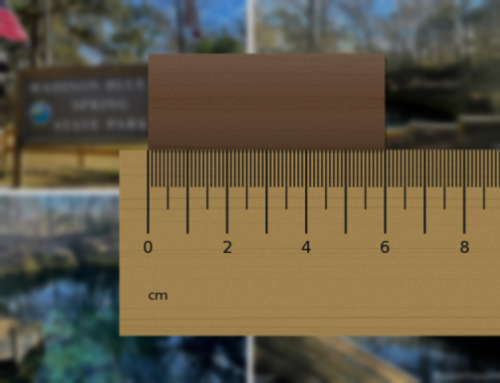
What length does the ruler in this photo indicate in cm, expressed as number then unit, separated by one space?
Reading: 6 cm
